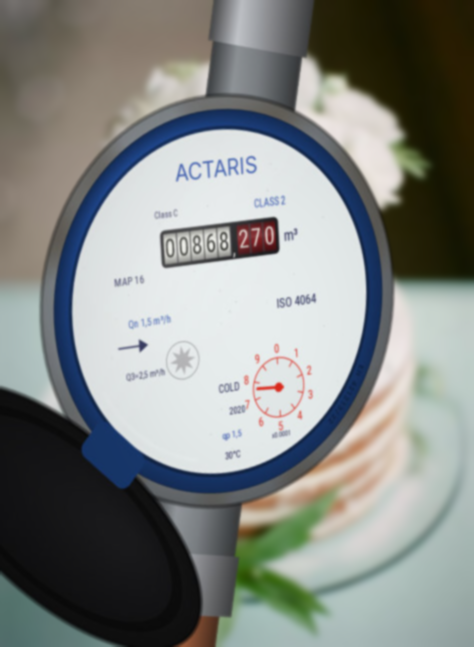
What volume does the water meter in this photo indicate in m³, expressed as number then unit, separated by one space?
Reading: 868.2707 m³
